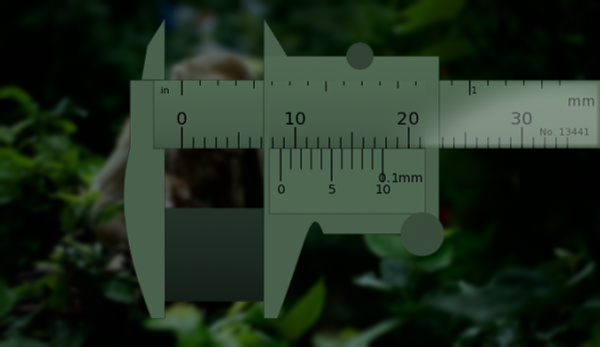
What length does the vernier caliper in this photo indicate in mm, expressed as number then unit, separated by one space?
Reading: 8.7 mm
